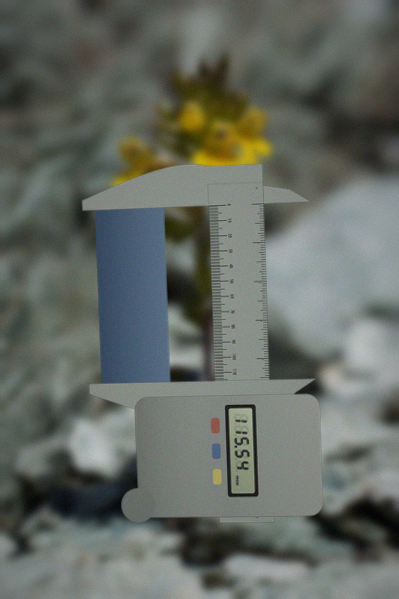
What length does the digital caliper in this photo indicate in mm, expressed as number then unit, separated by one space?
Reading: 115.54 mm
